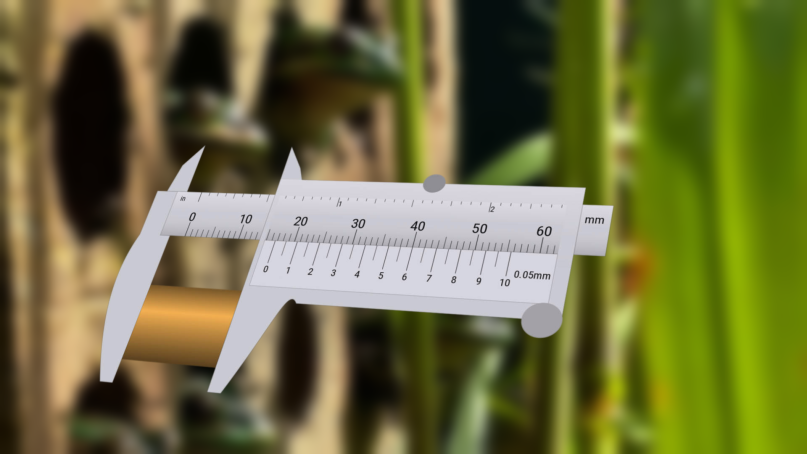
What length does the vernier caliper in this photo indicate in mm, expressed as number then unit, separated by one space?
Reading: 16.6 mm
